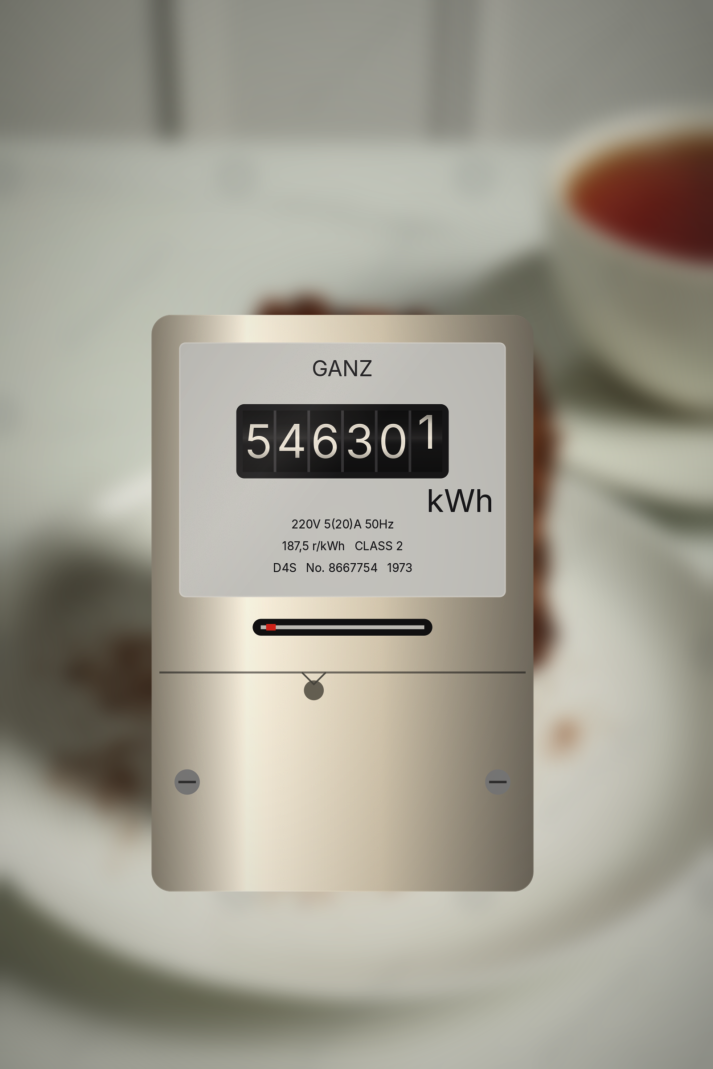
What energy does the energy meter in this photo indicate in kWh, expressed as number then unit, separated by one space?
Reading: 546301 kWh
